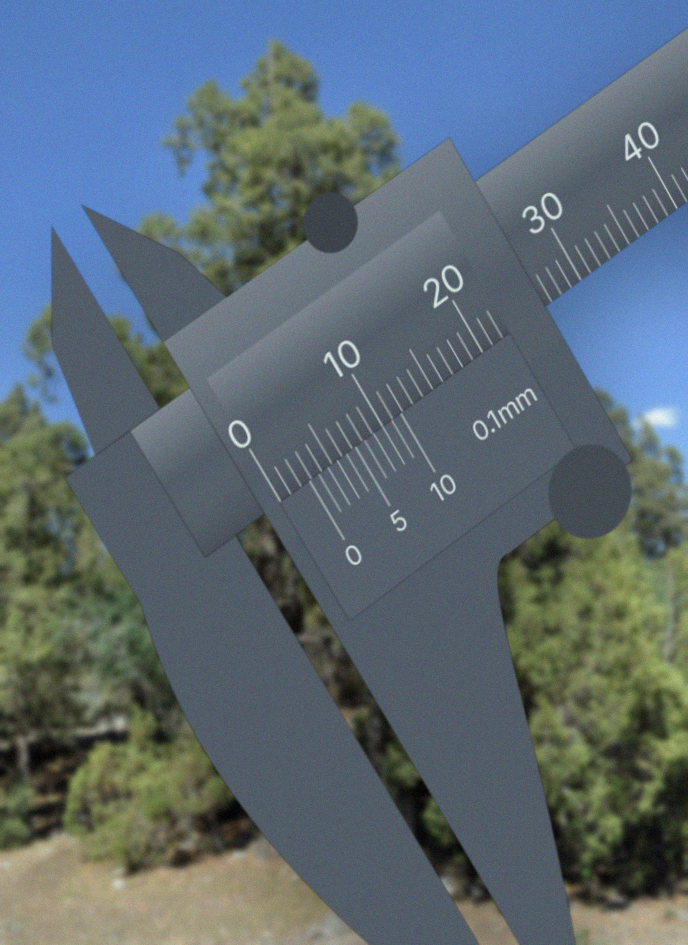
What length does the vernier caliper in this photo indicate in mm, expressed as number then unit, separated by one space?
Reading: 2.8 mm
